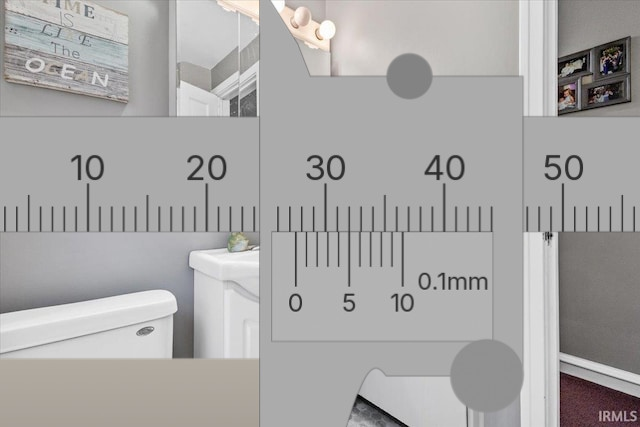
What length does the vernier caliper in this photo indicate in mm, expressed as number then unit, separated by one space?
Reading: 27.5 mm
